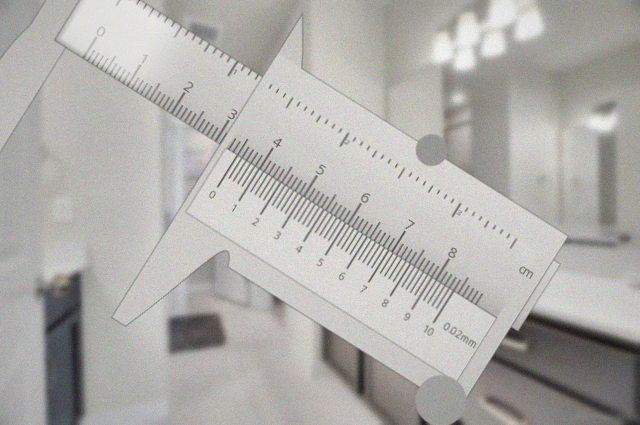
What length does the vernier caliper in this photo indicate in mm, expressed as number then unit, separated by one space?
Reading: 35.0 mm
